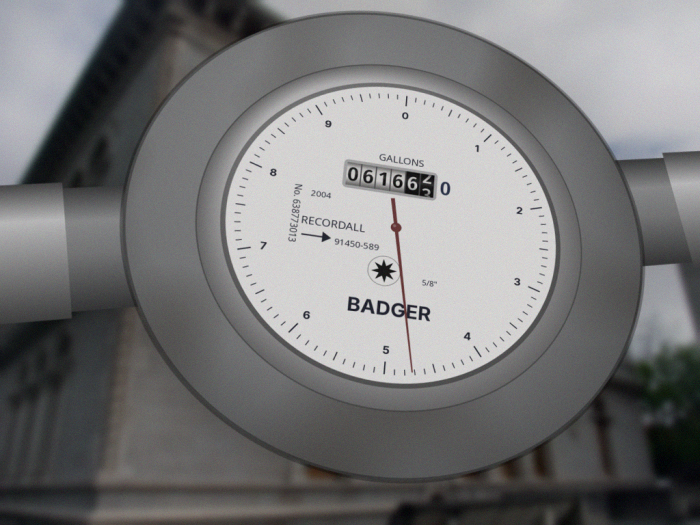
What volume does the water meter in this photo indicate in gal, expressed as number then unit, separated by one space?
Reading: 616624.7 gal
